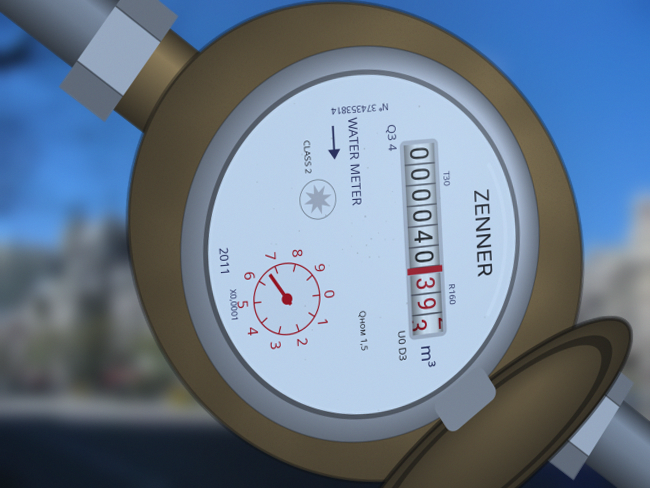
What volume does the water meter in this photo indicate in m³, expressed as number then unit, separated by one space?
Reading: 40.3926 m³
